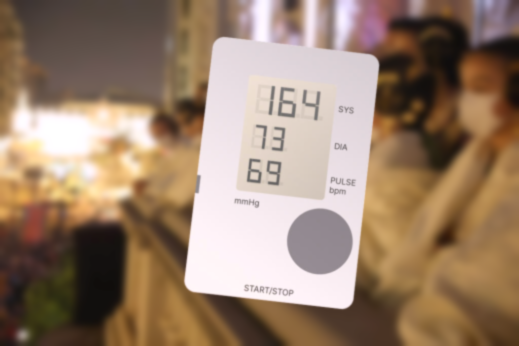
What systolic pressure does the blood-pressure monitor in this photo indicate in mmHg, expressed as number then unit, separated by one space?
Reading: 164 mmHg
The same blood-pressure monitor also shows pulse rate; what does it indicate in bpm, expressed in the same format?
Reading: 69 bpm
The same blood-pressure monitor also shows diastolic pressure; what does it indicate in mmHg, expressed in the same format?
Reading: 73 mmHg
